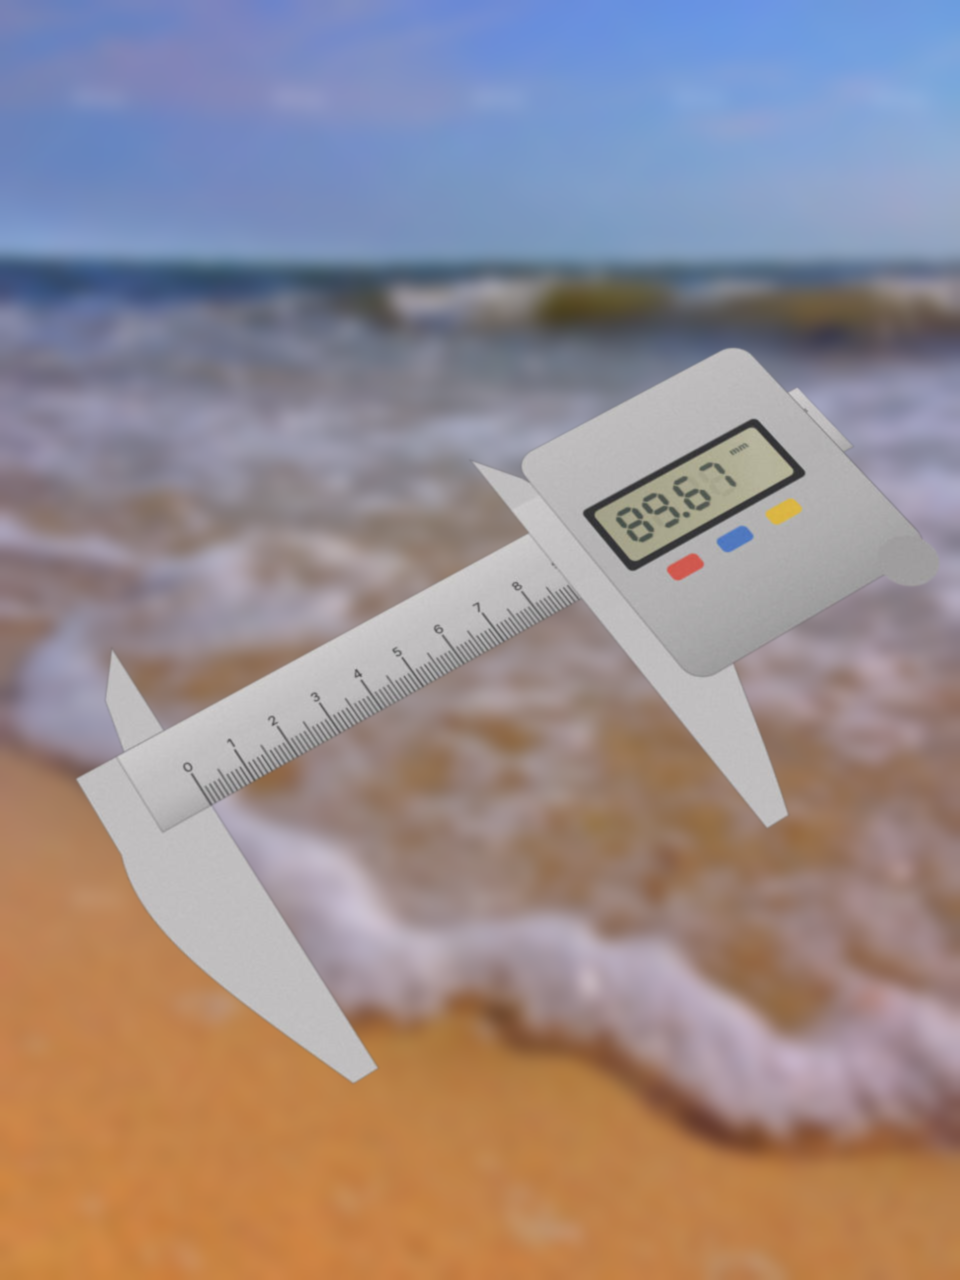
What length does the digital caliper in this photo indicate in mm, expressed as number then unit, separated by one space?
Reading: 89.67 mm
